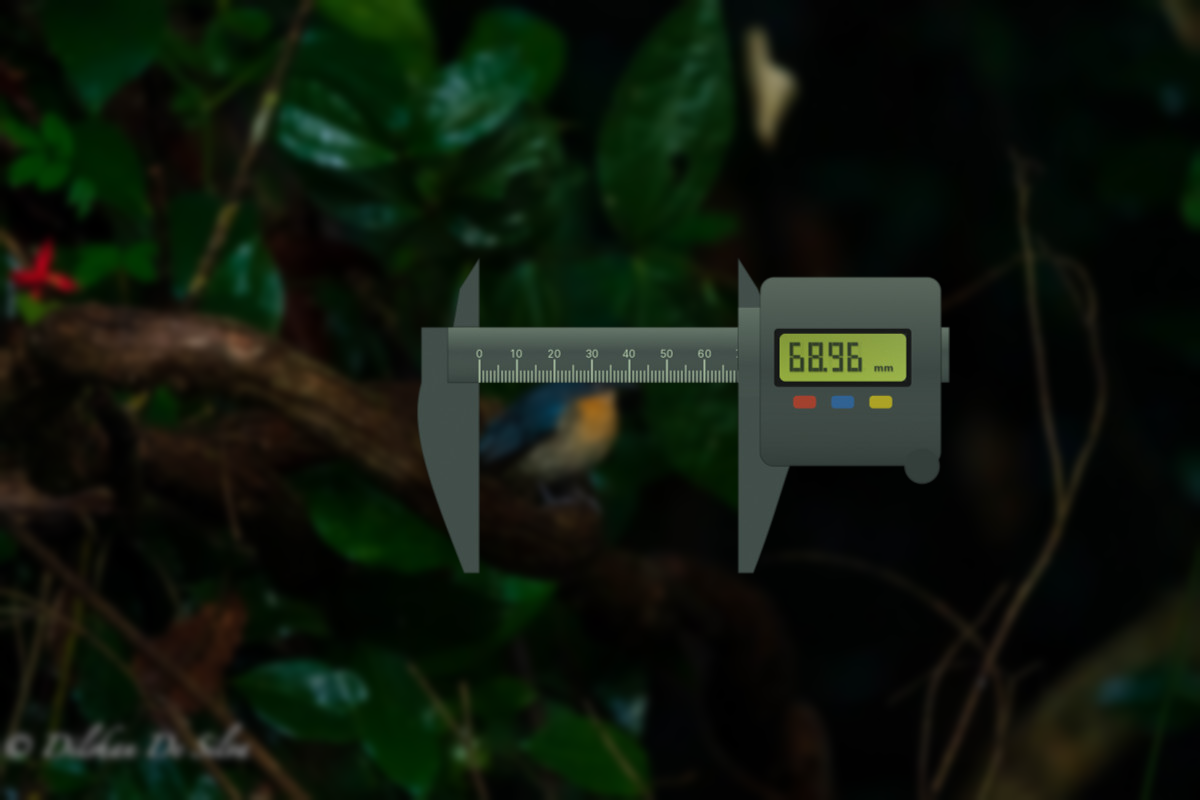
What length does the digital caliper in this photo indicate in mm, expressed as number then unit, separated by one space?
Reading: 68.96 mm
